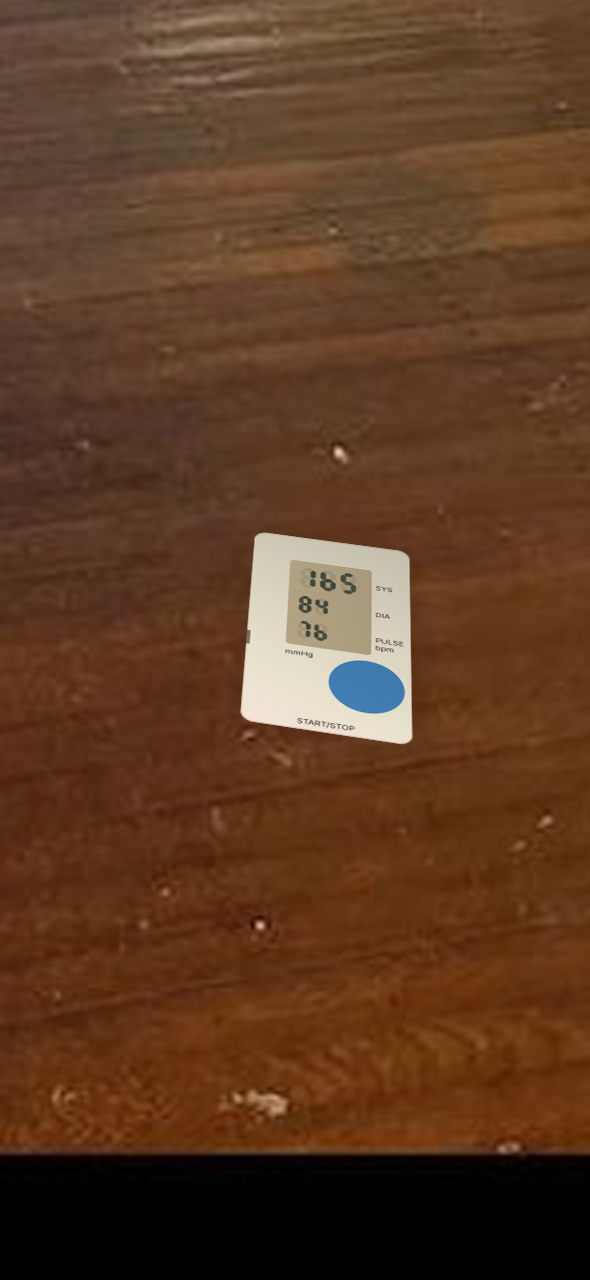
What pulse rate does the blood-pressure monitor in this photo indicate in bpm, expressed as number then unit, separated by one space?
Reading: 76 bpm
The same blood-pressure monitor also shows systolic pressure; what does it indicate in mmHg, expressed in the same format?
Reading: 165 mmHg
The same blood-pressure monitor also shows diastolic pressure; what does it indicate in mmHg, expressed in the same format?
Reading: 84 mmHg
